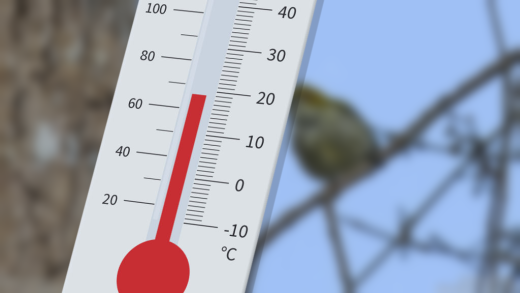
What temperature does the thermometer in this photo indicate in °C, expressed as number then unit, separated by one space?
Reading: 19 °C
